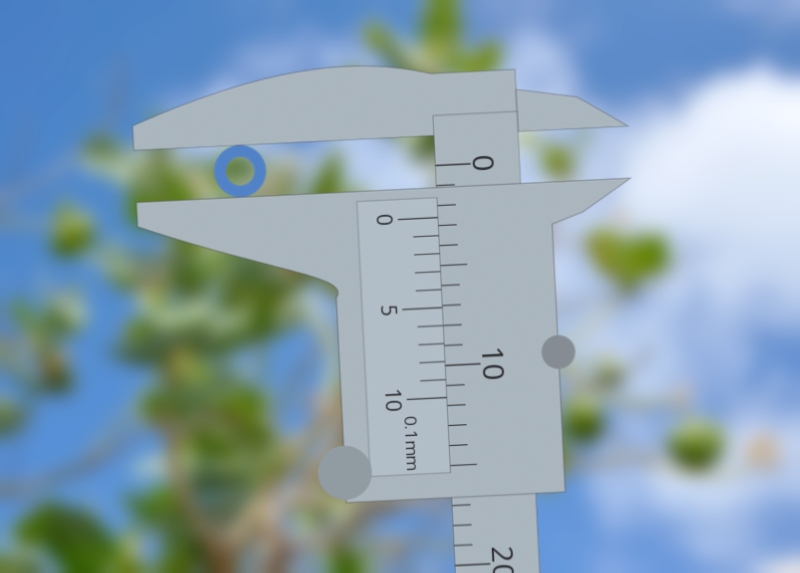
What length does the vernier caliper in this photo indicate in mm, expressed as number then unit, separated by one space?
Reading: 2.6 mm
